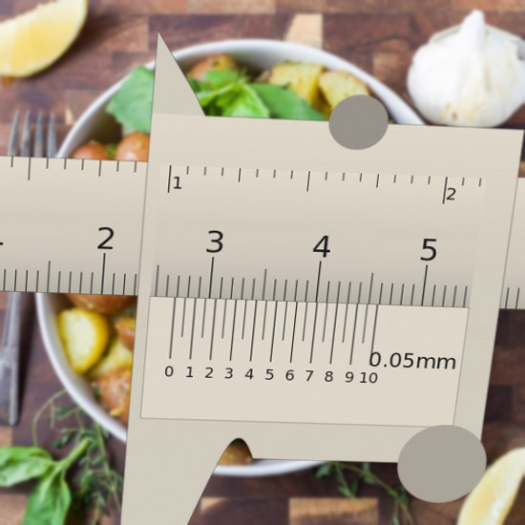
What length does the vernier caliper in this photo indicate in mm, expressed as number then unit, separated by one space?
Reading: 26.8 mm
